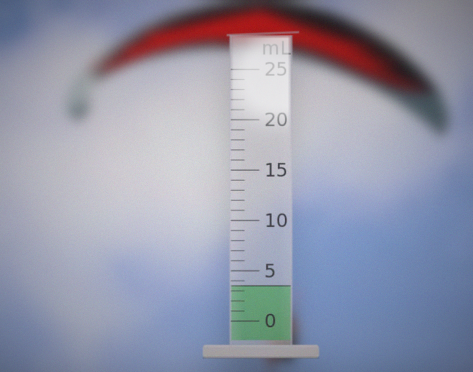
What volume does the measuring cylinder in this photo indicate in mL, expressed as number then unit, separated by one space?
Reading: 3.5 mL
